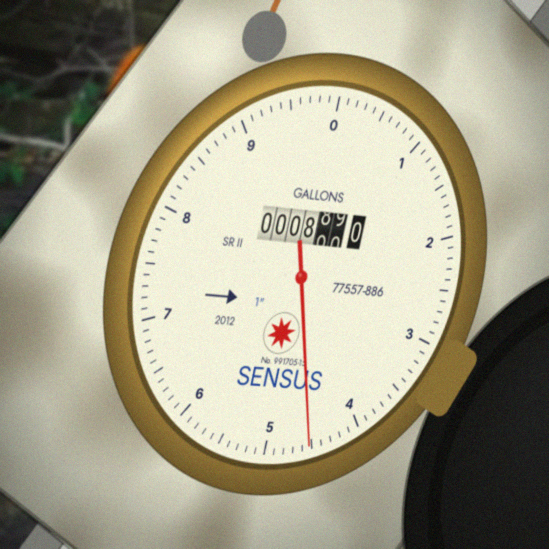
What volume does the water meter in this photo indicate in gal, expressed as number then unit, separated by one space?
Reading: 8894.5 gal
